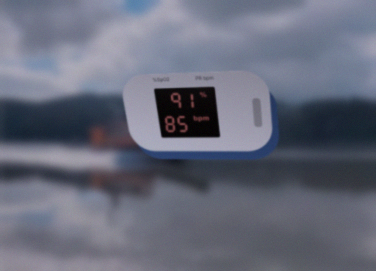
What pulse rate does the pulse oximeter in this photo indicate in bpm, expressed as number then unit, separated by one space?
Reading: 85 bpm
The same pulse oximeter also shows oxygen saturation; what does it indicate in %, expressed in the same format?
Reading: 91 %
